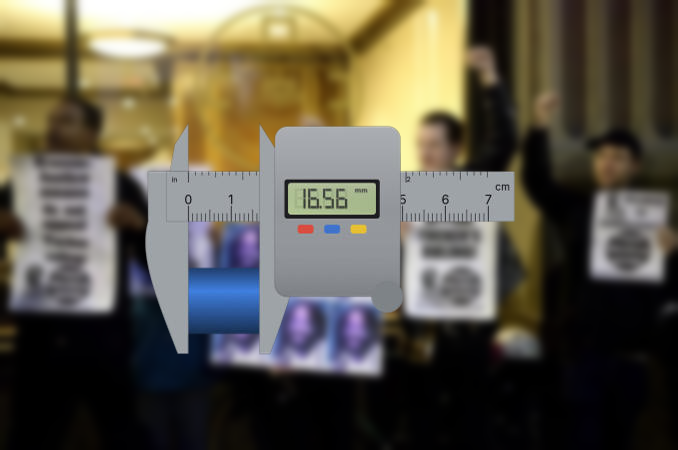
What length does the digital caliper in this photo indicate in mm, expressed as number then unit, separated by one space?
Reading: 16.56 mm
